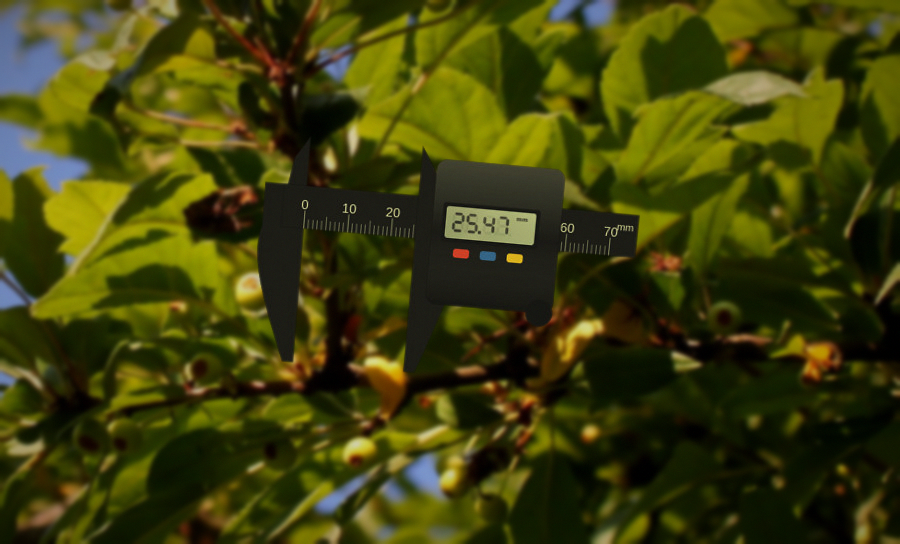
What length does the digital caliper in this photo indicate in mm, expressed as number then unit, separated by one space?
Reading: 25.47 mm
